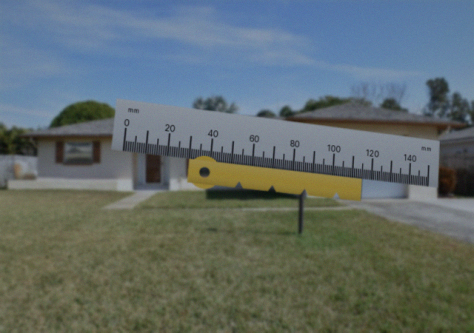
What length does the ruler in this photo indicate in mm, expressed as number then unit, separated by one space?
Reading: 85 mm
